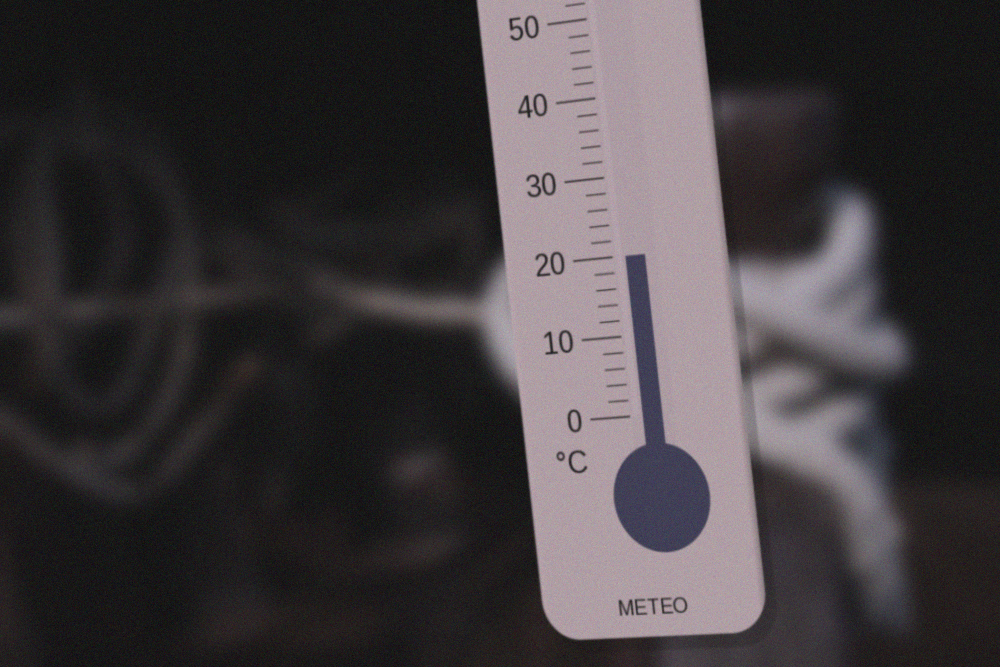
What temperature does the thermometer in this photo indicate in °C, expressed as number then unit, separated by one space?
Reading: 20 °C
